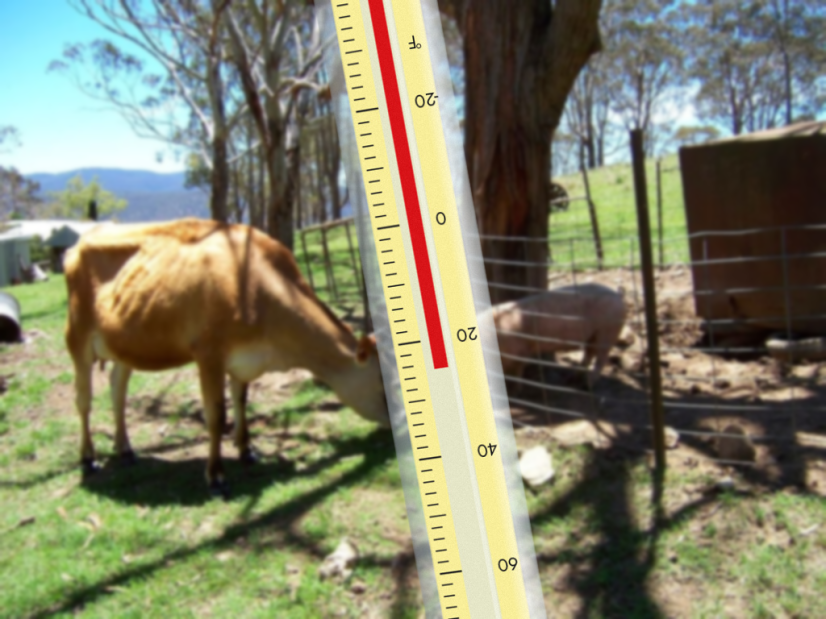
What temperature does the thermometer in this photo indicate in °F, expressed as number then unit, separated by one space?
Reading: 25 °F
